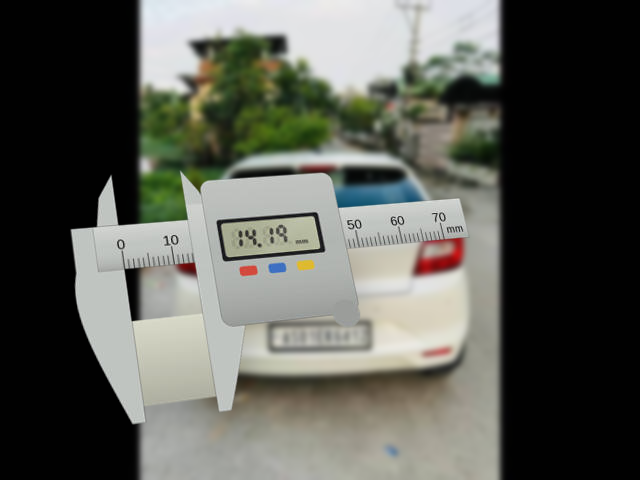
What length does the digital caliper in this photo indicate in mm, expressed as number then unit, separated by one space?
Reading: 14.19 mm
